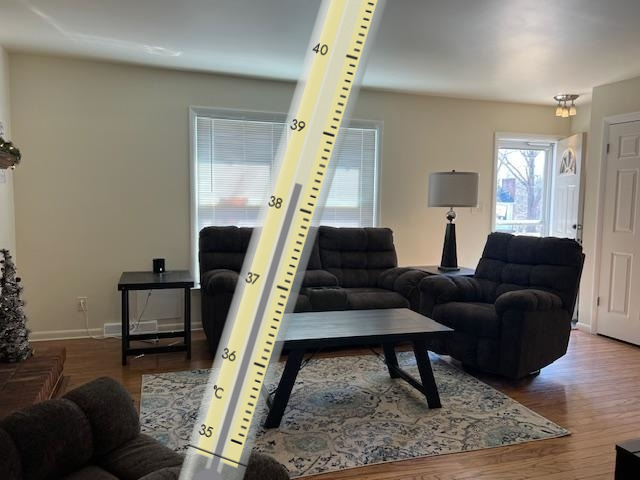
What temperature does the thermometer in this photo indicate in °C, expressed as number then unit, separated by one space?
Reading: 38.3 °C
